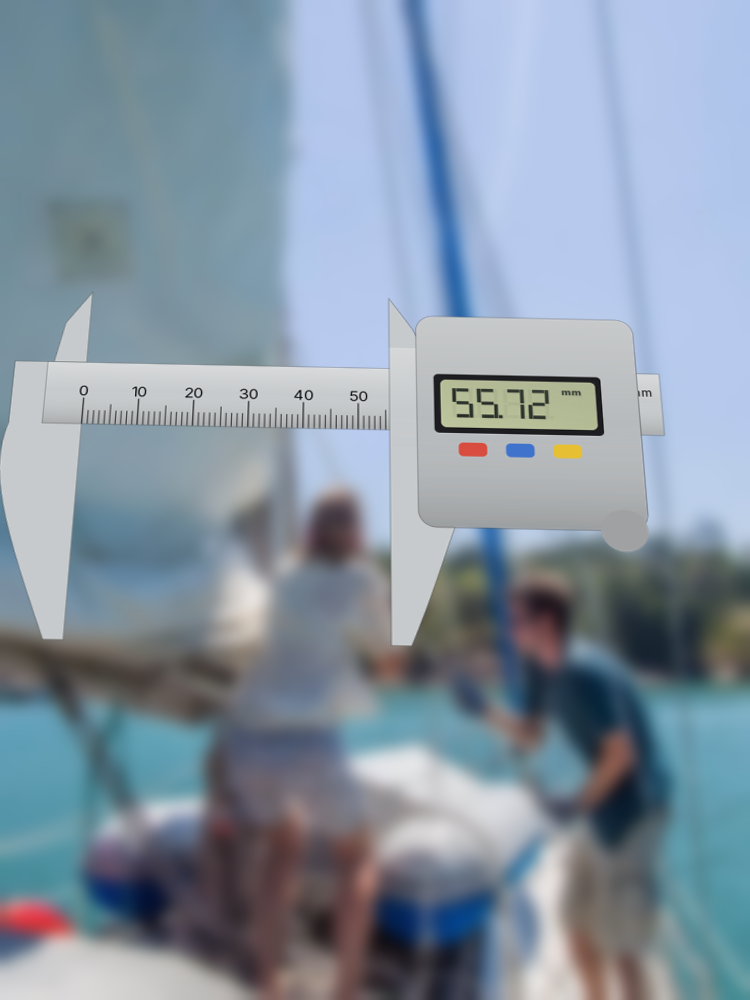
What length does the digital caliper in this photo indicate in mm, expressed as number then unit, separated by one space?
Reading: 55.72 mm
